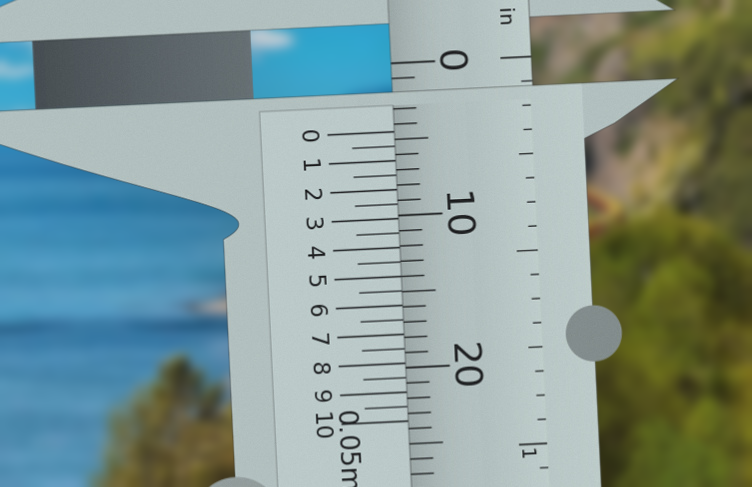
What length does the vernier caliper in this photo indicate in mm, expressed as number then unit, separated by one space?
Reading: 4.5 mm
